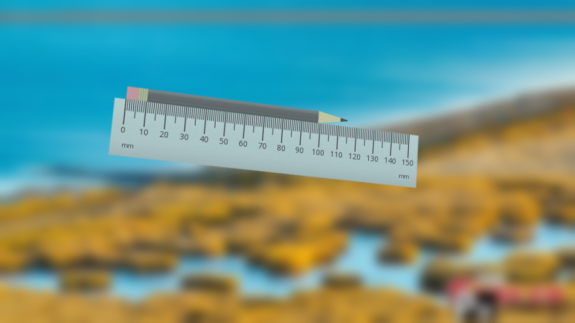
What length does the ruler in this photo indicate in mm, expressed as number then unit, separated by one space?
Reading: 115 mm
